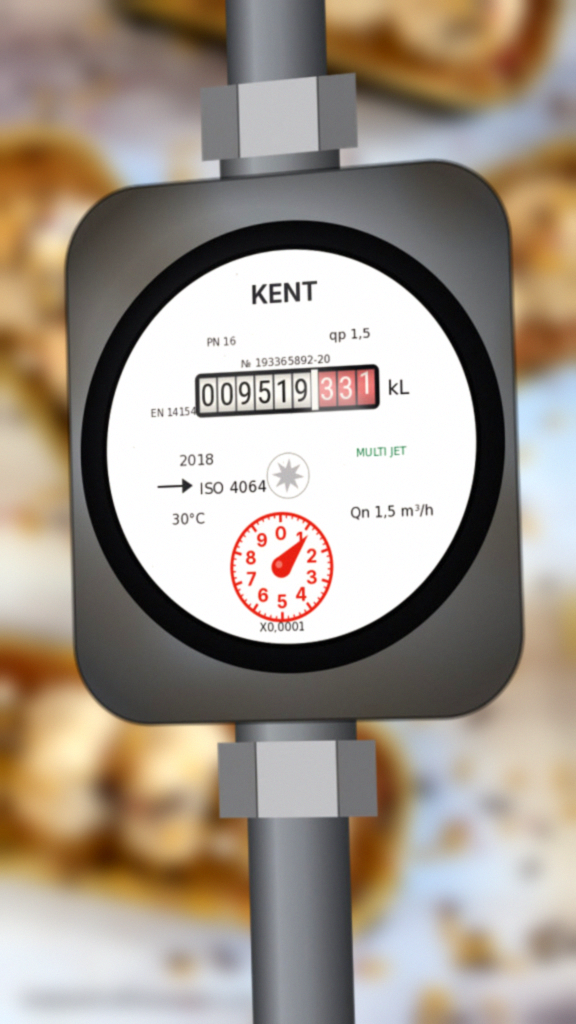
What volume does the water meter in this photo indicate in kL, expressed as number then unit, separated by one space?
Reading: 9519.3311 kL
